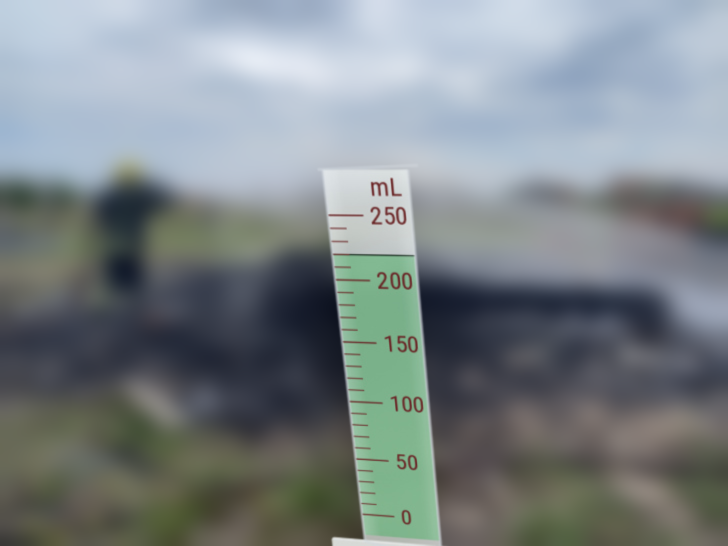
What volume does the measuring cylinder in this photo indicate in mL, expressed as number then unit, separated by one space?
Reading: 220 mL
